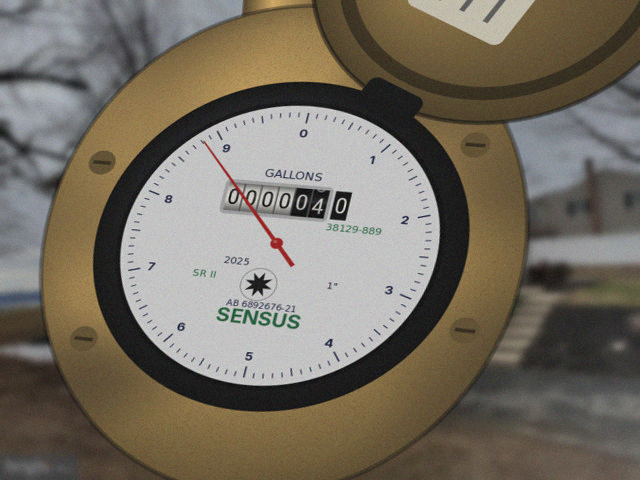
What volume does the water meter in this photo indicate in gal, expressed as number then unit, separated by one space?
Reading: 38.8 gal
